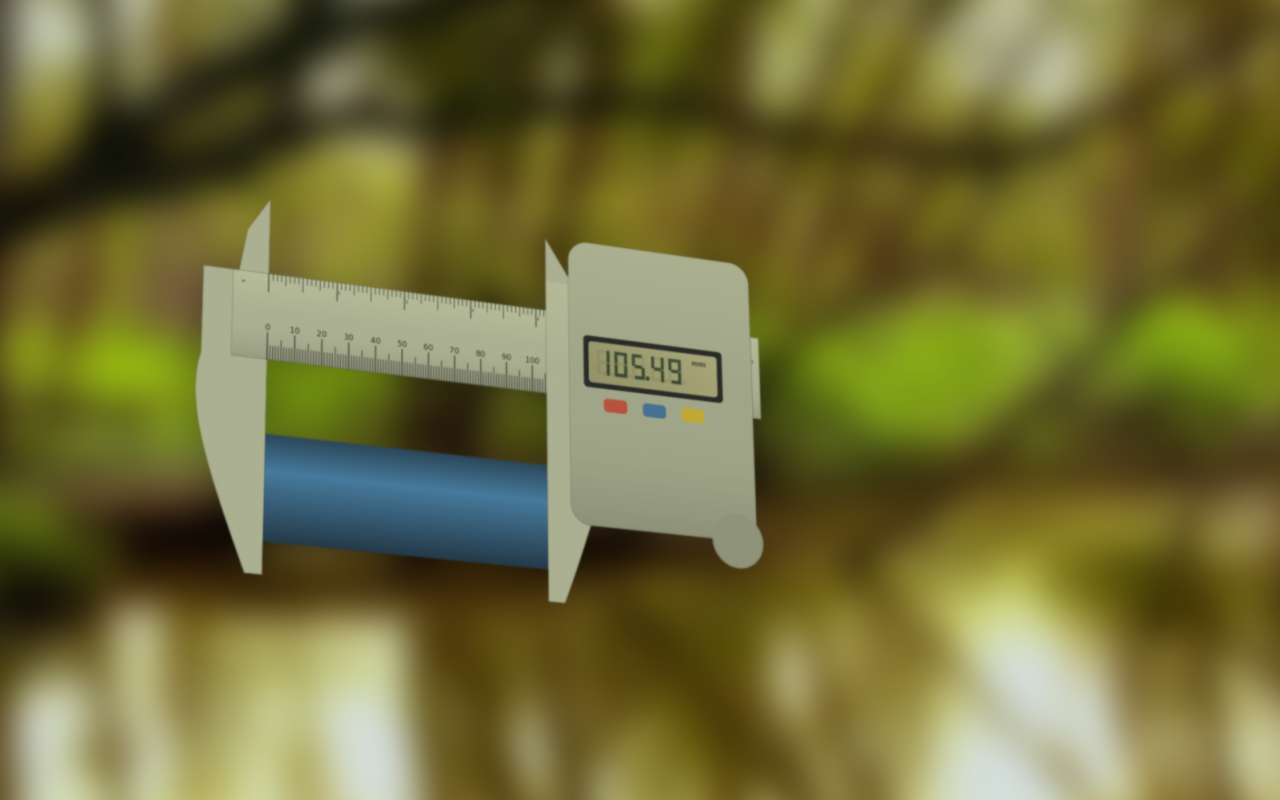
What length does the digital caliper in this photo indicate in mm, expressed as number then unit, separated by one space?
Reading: 105.49 mm
